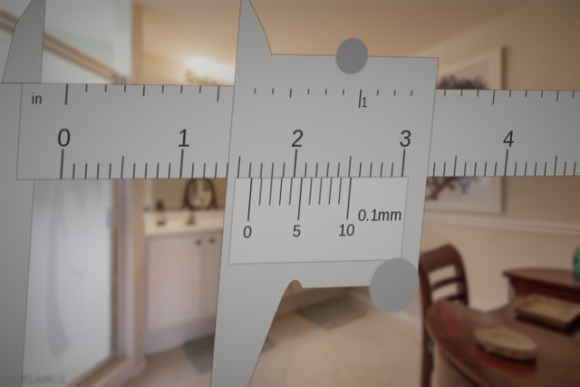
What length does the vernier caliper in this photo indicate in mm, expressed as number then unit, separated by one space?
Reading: 16.2 mm
